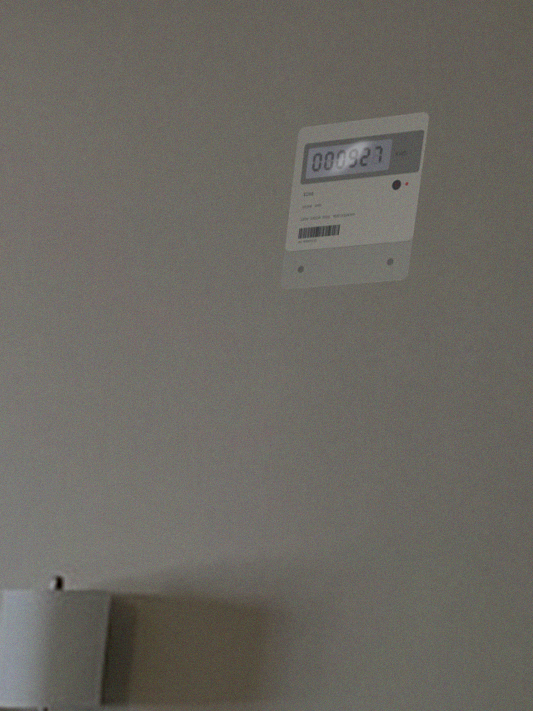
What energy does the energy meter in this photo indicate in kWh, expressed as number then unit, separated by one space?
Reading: 927 kWh
